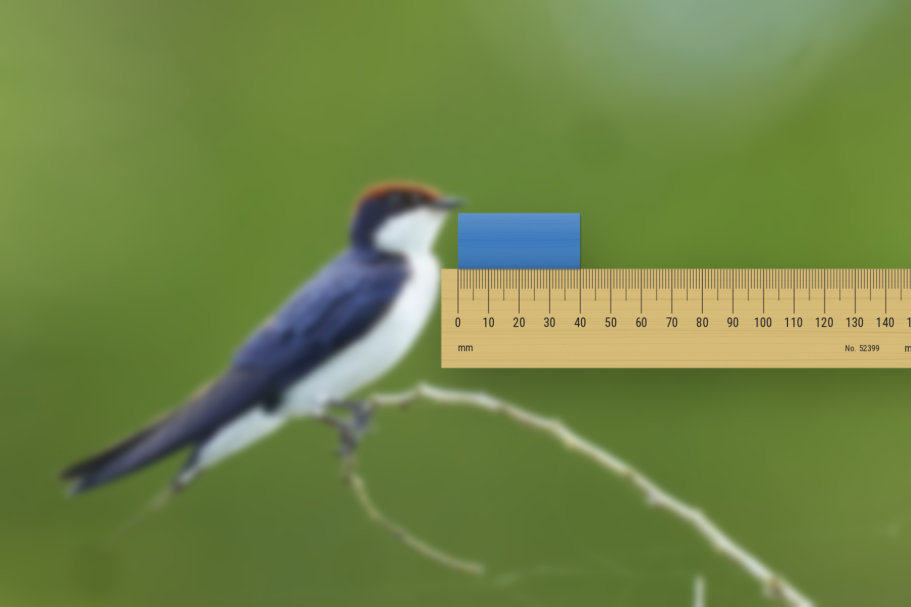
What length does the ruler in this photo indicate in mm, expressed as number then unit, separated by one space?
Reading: 40 mm
